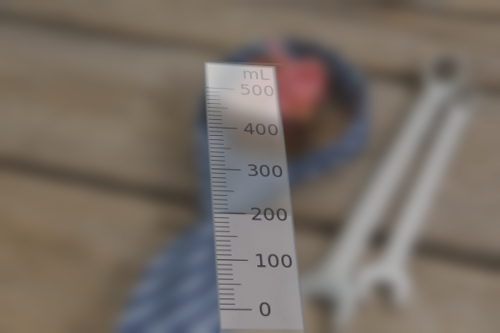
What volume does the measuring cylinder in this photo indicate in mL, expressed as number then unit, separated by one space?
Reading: 200 mL
